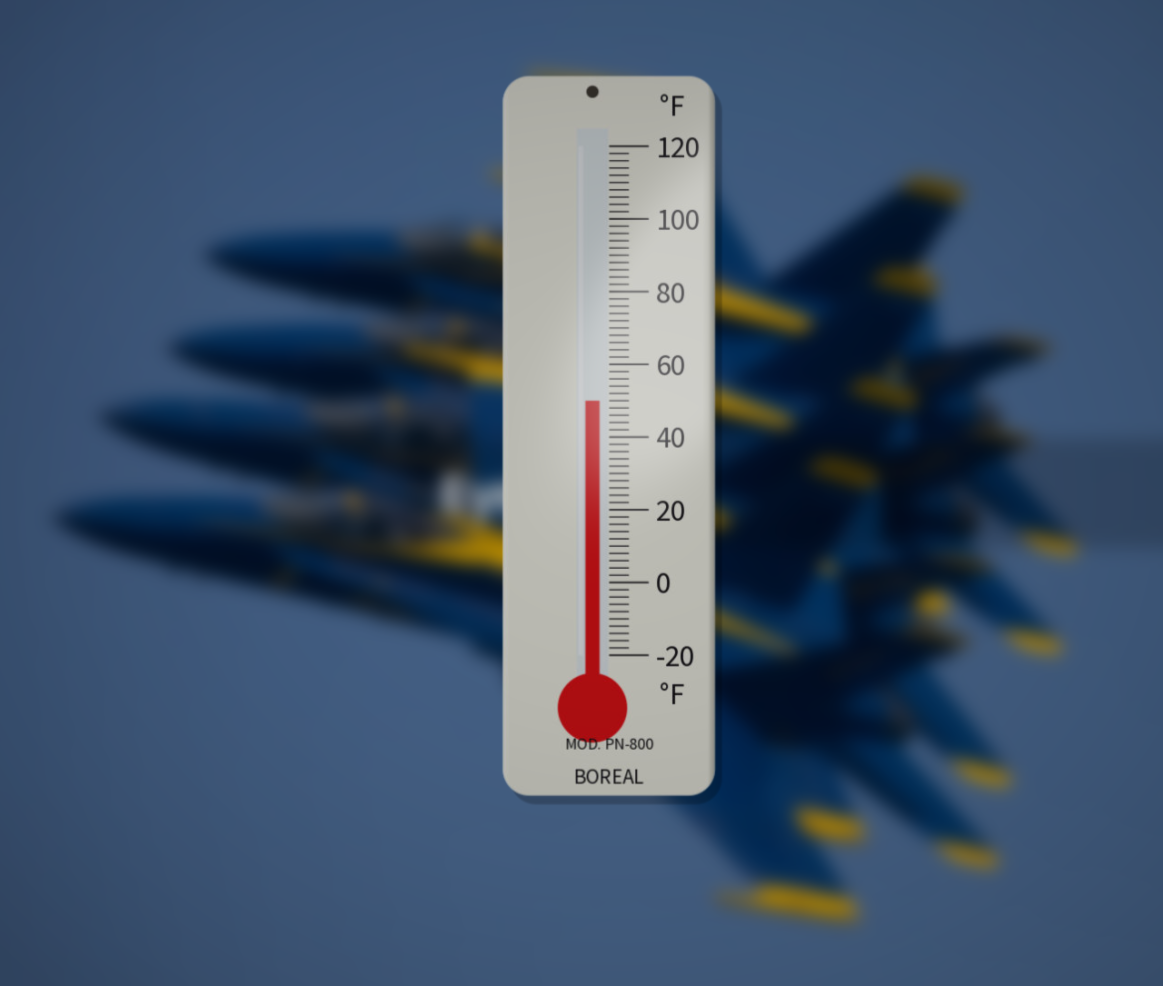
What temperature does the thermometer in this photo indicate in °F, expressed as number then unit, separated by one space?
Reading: 50 °F
